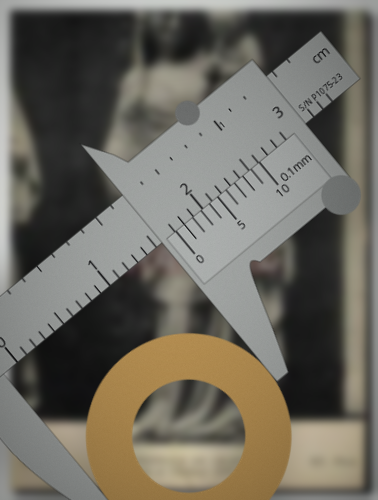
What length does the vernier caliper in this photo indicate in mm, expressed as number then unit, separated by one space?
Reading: 17.1 mm
